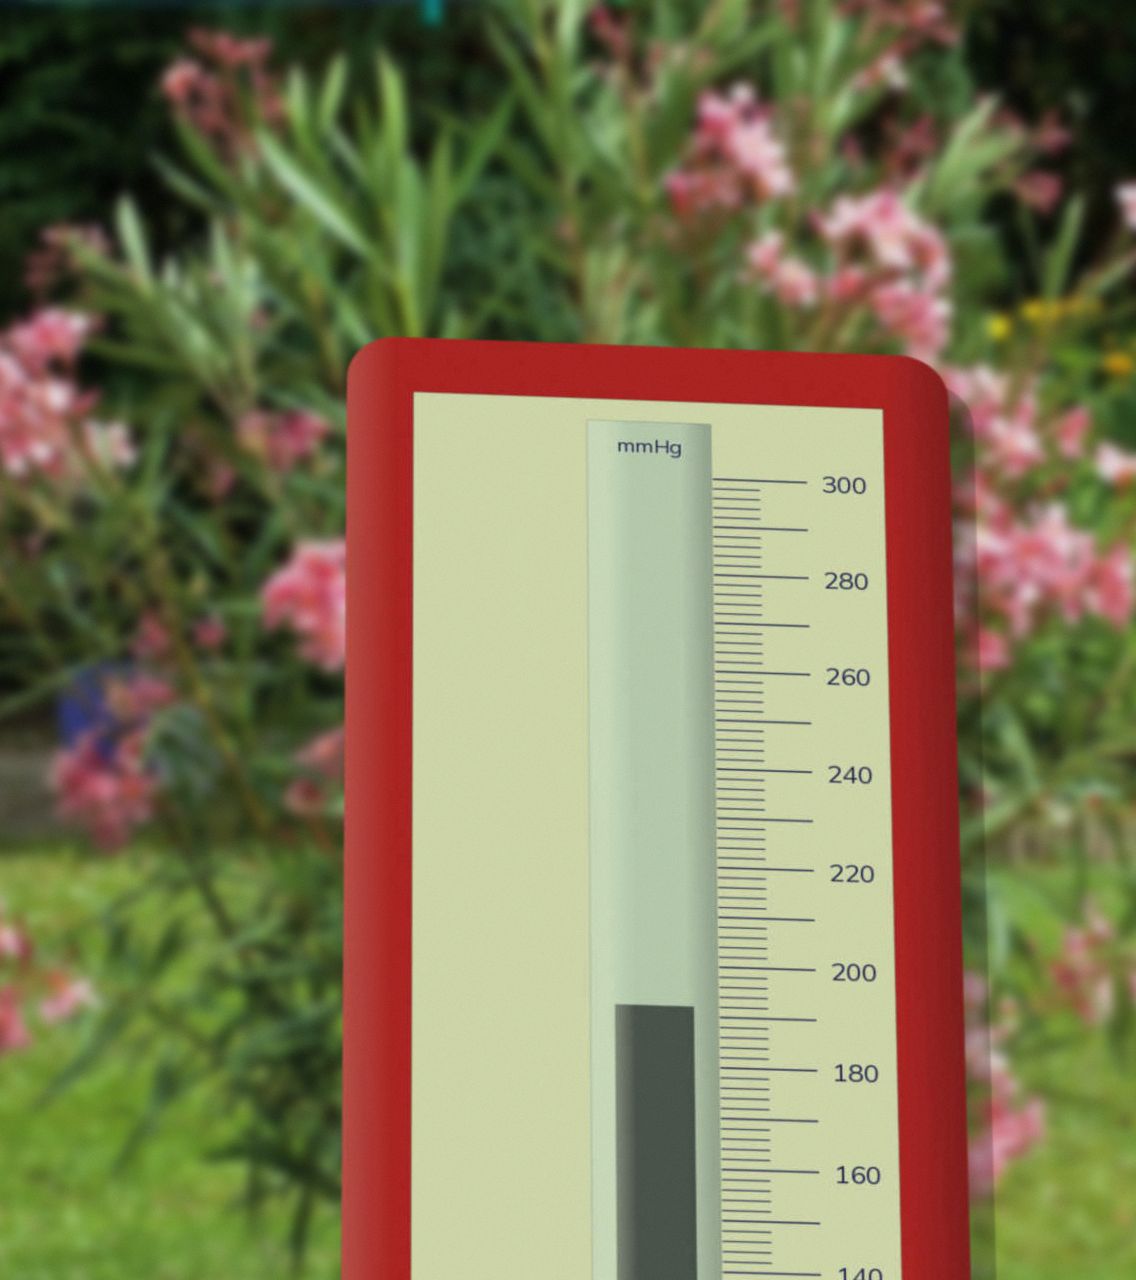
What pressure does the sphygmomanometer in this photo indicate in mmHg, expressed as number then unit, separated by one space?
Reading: 192 mmHg
